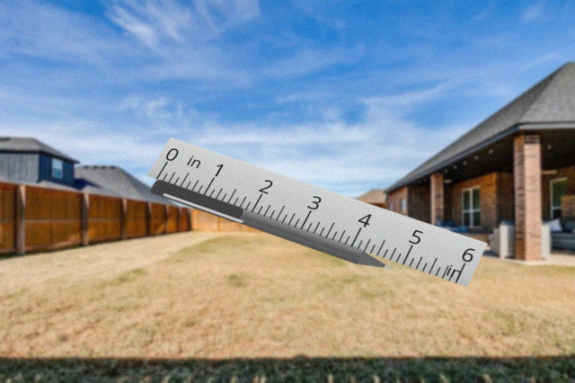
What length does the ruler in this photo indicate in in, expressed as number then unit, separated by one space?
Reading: 4.875 in
